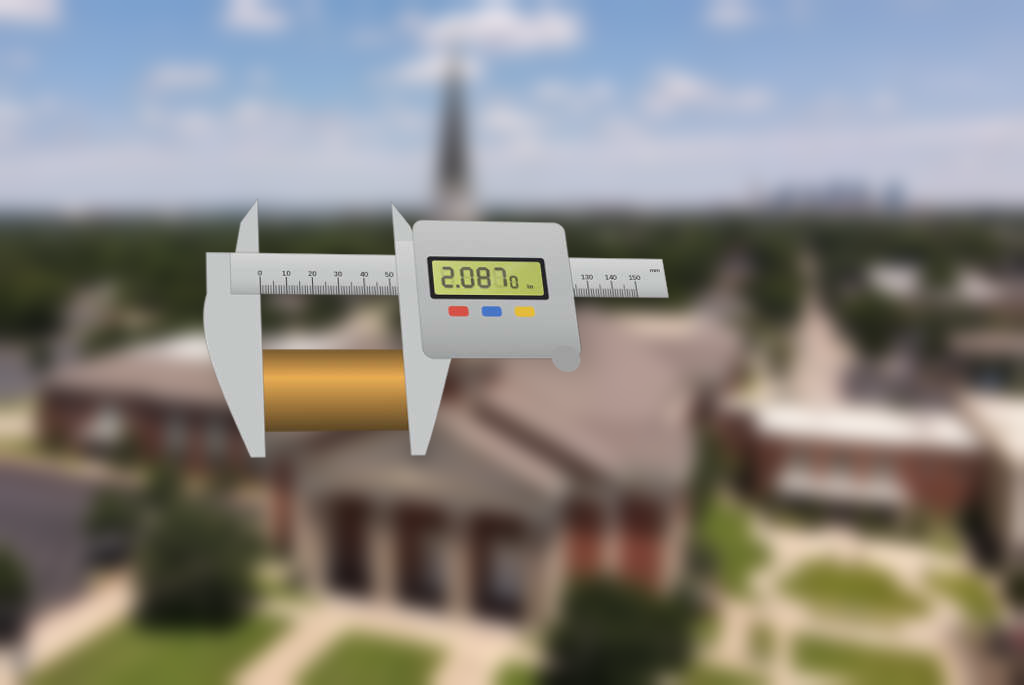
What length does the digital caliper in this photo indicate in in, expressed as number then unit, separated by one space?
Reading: 2.0870 in
